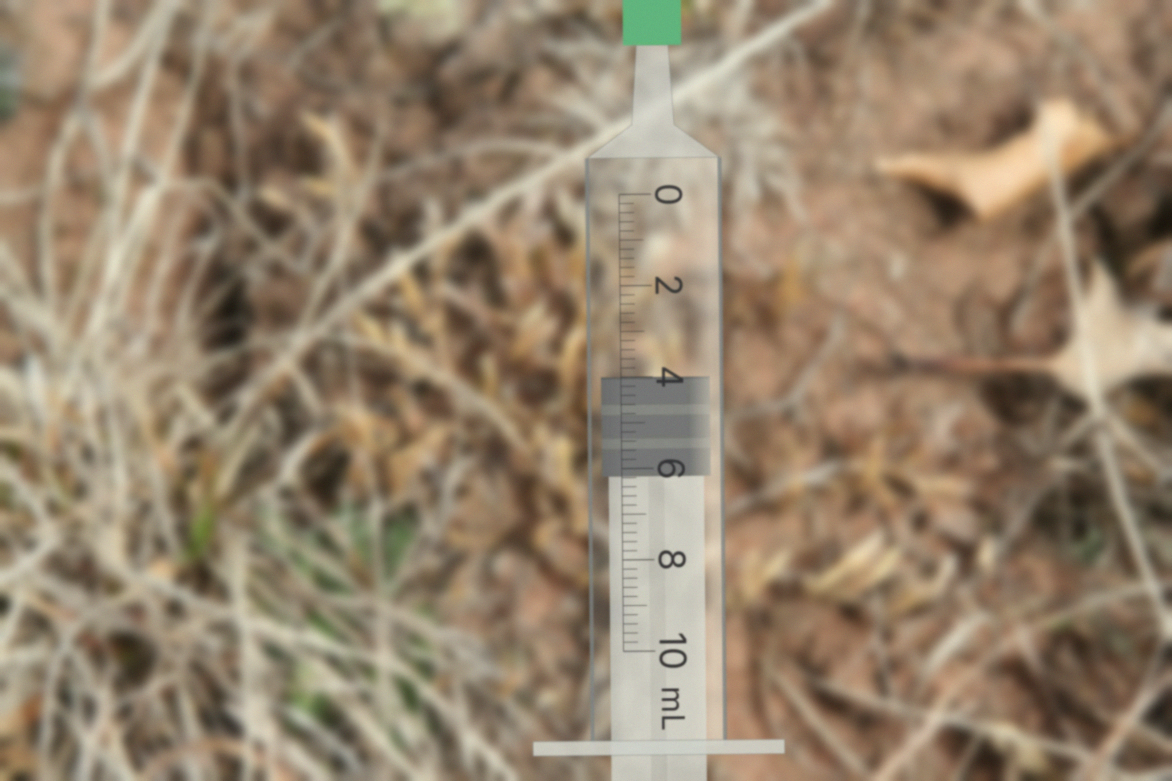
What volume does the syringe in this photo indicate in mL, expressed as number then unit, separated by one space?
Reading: 4 mL
